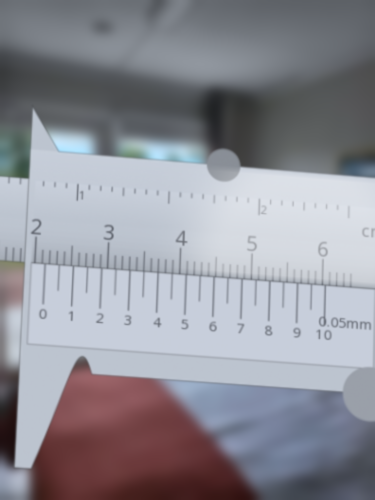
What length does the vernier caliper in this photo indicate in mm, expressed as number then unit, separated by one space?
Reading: 21.4 mm
